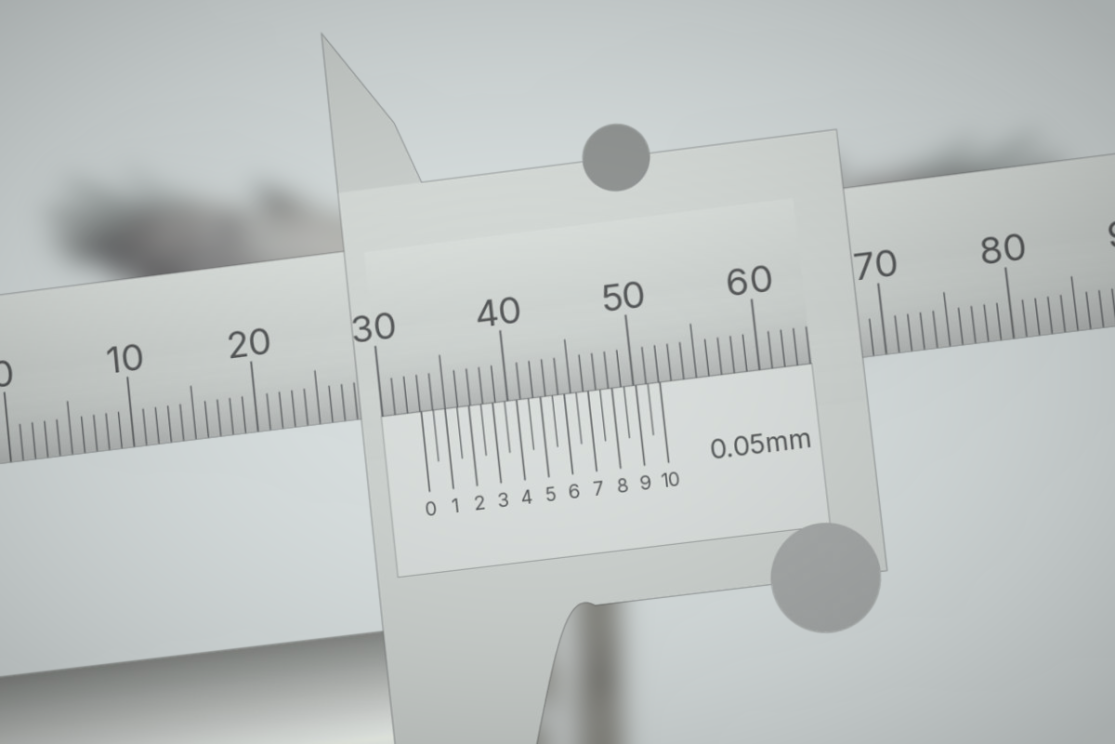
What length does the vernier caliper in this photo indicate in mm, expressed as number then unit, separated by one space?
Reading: 33.1 mm
